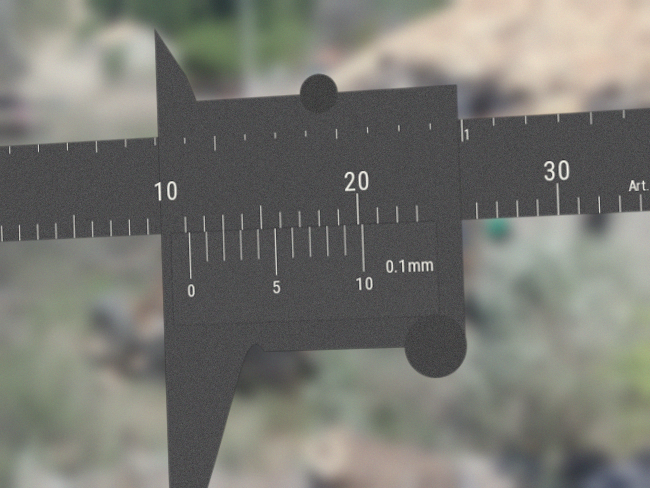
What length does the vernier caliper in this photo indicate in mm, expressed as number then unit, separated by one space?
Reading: 11.2 mm
